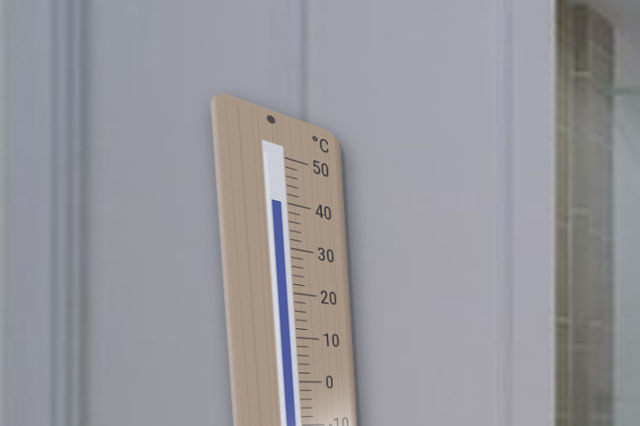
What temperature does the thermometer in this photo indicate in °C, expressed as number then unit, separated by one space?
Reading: 40 °C
